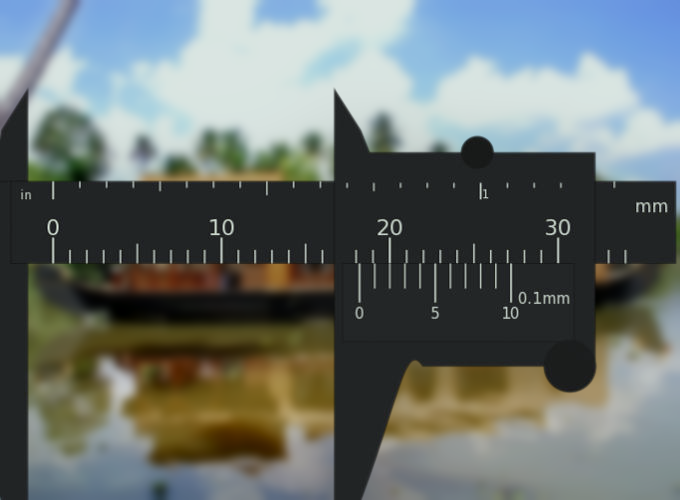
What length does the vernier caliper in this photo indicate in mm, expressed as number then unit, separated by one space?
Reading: 18.2 mm
